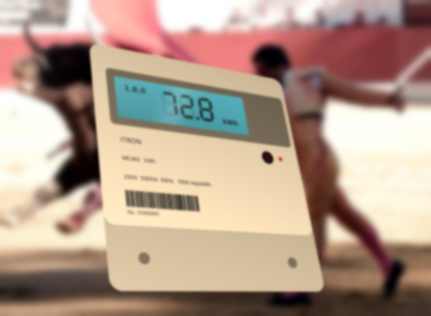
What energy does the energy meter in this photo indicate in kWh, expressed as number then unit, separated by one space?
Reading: 72.8 kWh
